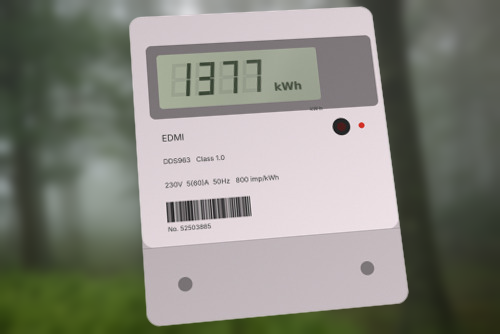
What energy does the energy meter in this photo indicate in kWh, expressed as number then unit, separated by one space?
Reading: 1377 kWh
